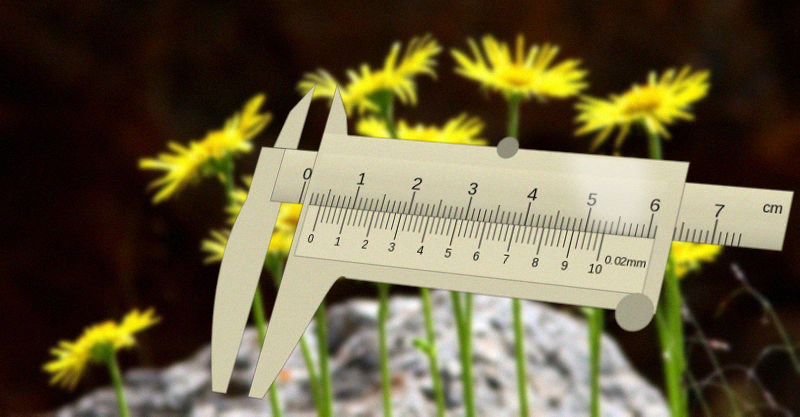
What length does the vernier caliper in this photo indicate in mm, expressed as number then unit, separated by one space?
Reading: 4.0 mm
